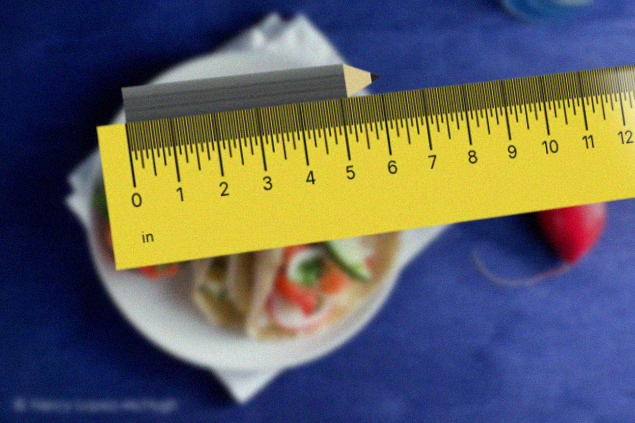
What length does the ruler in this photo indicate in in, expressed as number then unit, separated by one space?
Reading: 6 in
